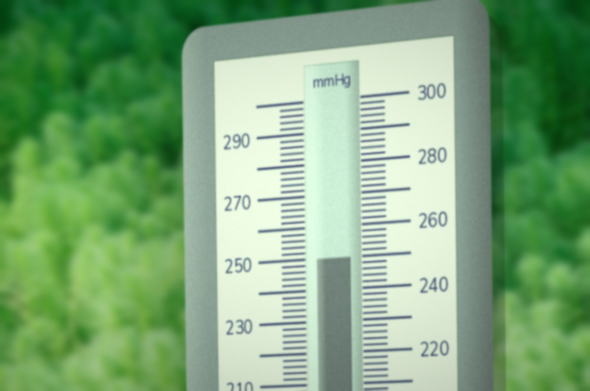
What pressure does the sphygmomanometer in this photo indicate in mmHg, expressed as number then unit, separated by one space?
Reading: 250 mmHg
